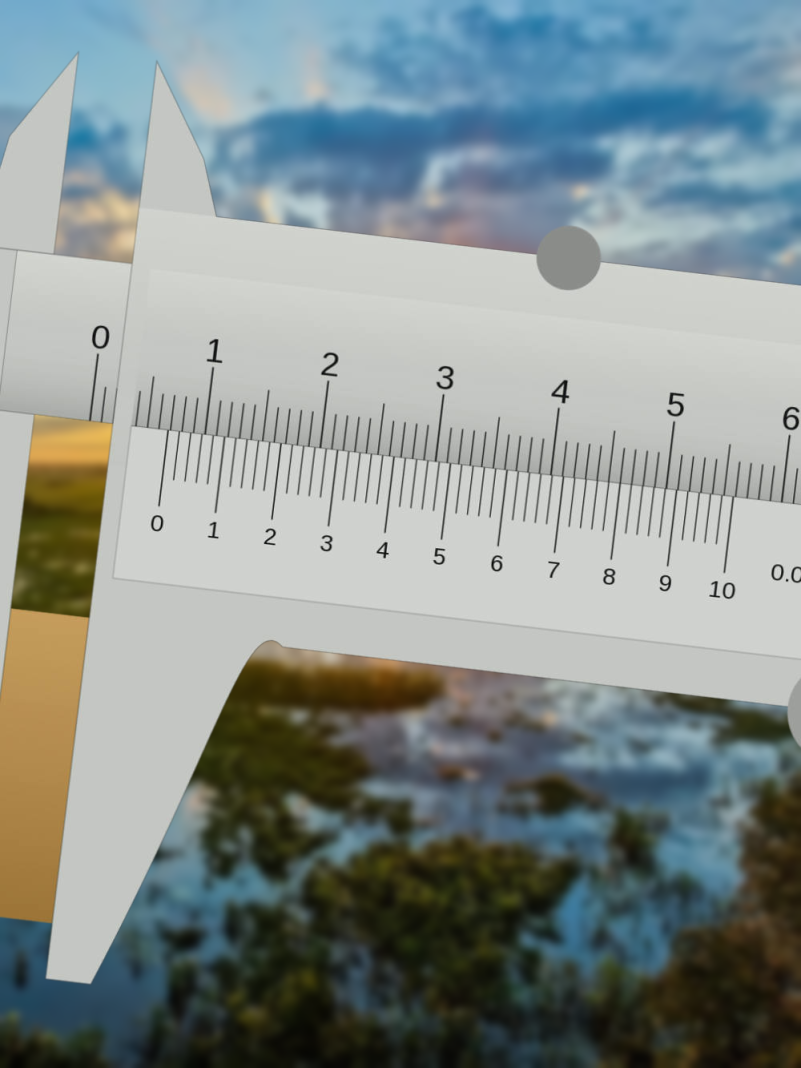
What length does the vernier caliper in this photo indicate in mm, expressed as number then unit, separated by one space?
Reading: 6.8 mm
